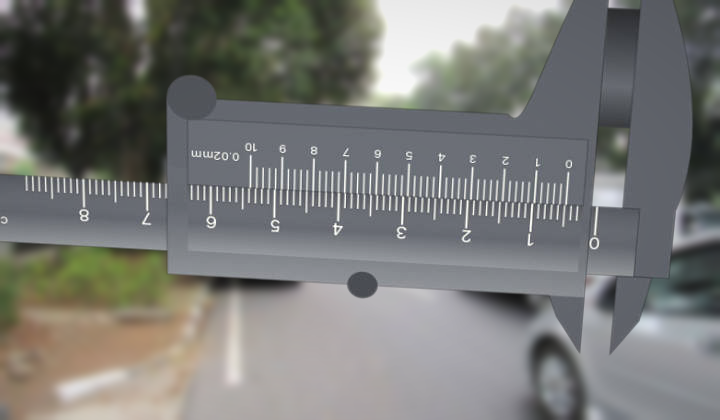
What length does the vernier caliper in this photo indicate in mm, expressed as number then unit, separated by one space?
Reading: 4.8 mm
